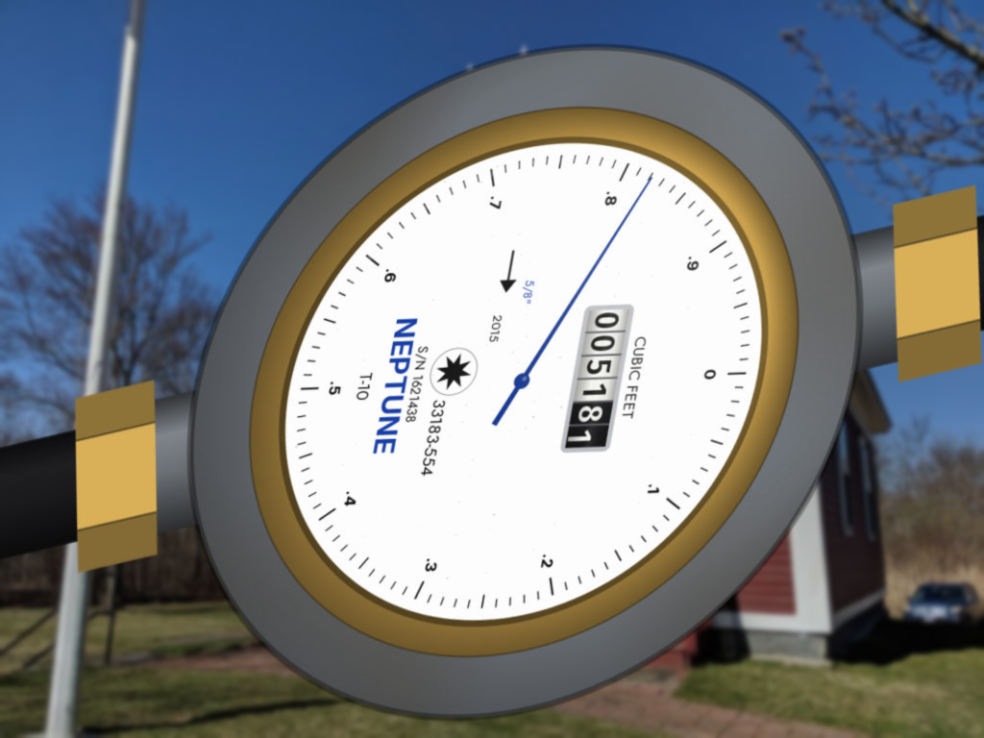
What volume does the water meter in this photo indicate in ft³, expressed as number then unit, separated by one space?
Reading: 5180.82 ft³
